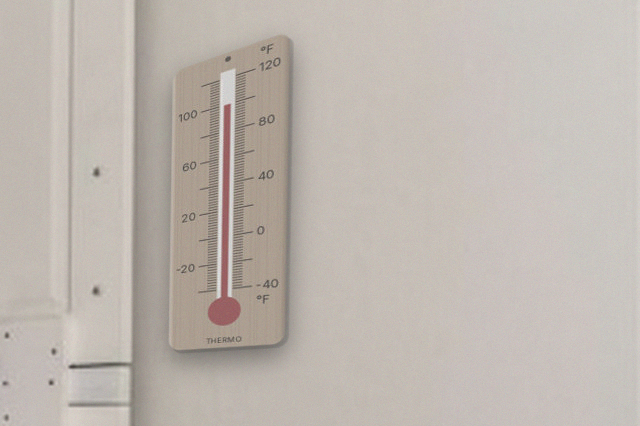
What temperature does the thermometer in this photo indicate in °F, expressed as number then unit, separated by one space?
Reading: 100 °F
